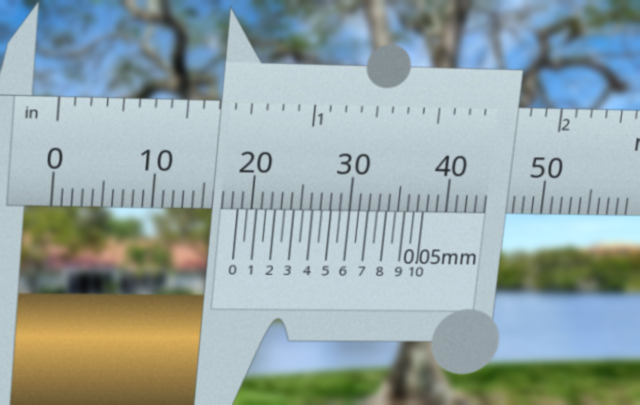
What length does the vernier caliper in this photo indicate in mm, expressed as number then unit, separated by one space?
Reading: 18.6 mm
